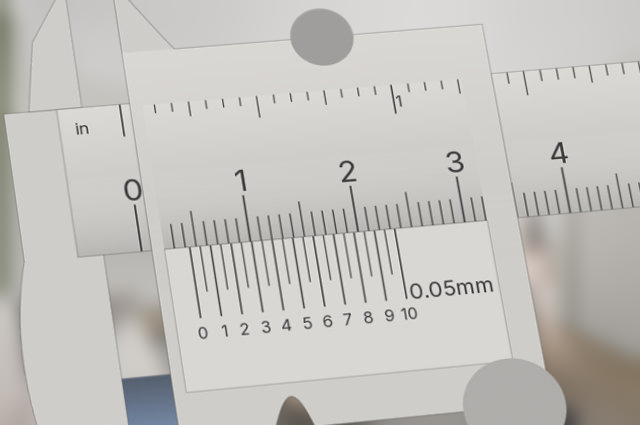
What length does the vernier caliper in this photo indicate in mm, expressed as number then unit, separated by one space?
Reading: 4.4 mm
